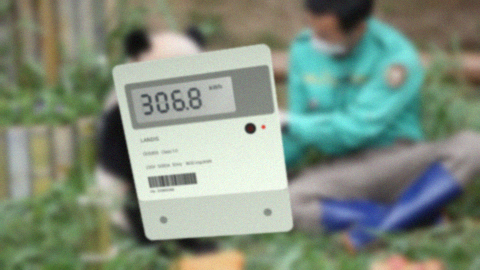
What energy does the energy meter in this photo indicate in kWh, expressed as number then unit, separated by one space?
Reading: 306.8 kWh
